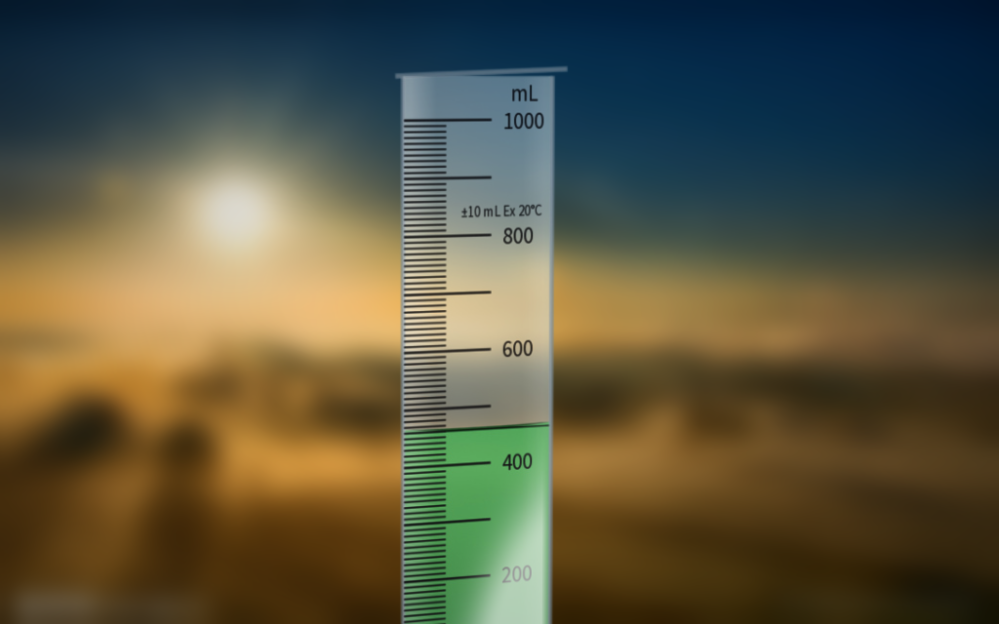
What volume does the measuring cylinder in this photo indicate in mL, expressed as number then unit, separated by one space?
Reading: 460 mL
